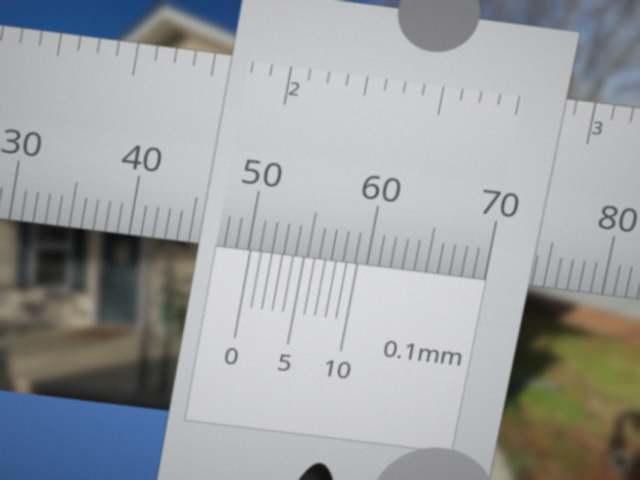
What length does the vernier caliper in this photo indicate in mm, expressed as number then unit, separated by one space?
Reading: 50.2 mm
